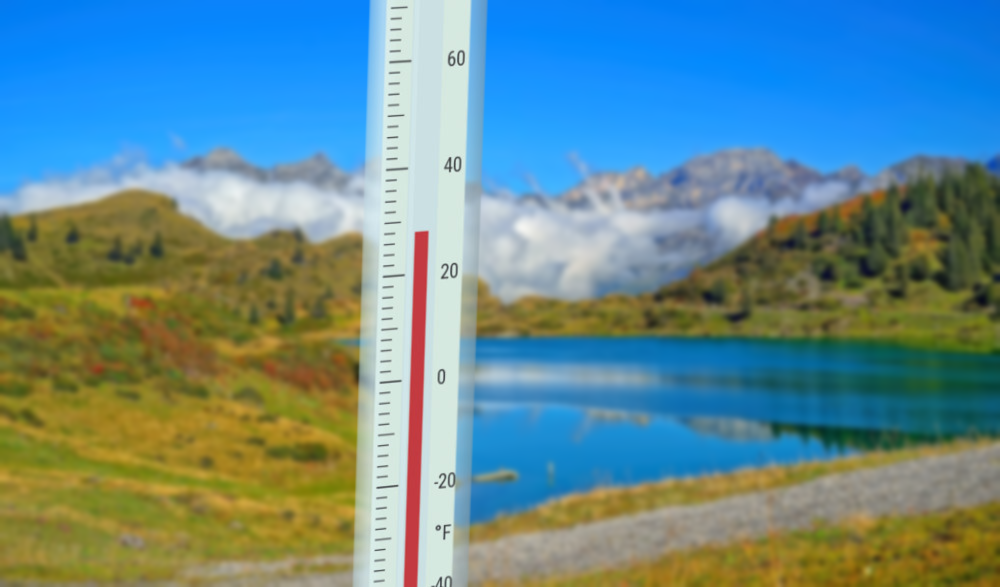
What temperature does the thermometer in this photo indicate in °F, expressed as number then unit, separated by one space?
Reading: 28 °F
